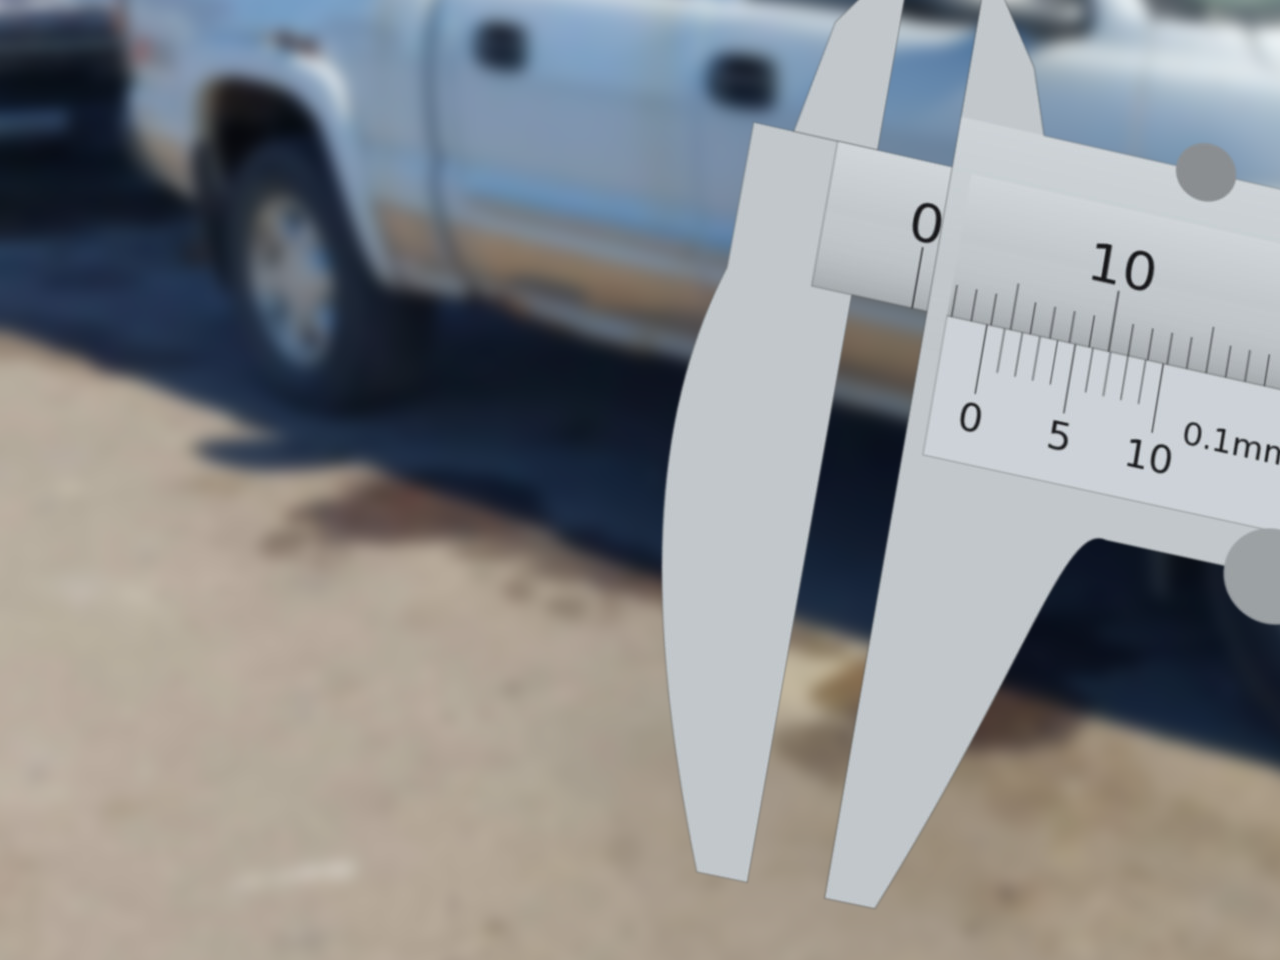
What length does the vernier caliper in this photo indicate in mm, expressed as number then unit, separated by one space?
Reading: 3.8 mm
